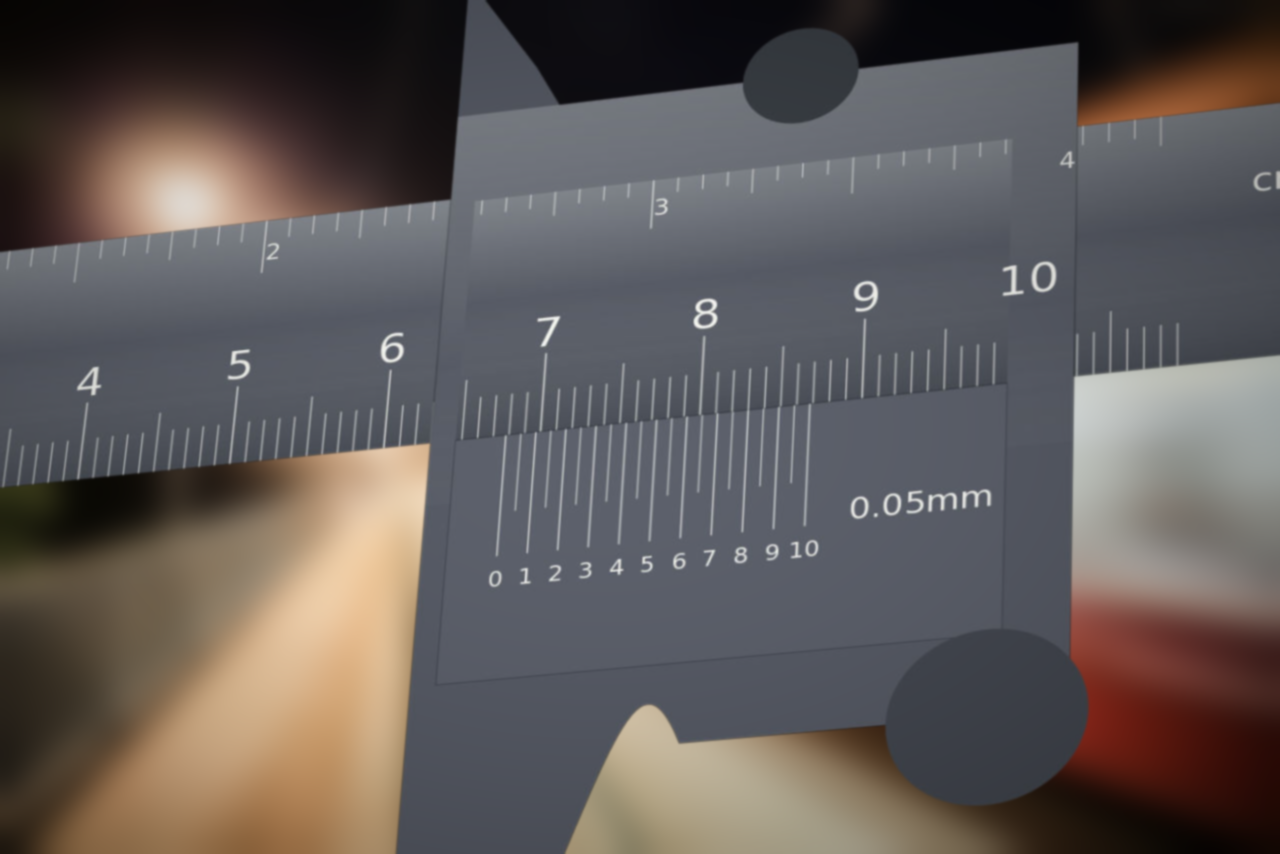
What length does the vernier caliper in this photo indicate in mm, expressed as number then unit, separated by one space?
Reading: 67.8 mm
